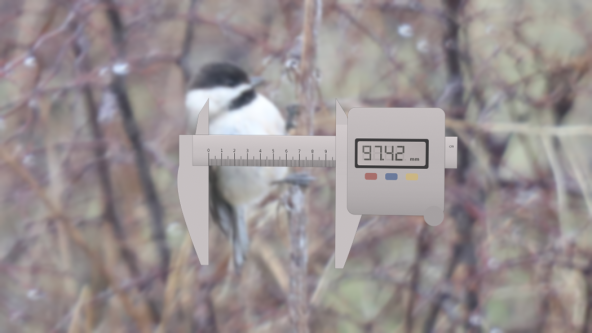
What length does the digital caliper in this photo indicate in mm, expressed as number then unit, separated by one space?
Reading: 97.42 mm
